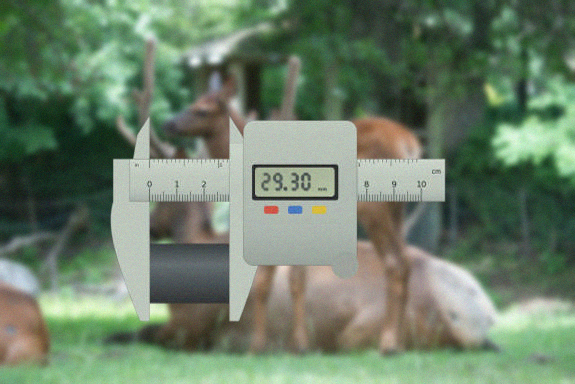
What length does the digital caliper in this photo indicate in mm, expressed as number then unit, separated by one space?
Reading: 29.30 mm
